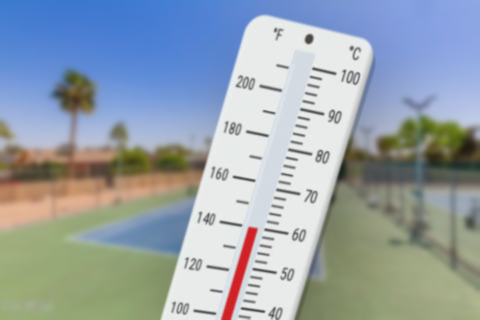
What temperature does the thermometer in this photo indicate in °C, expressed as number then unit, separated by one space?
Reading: 60 °C
